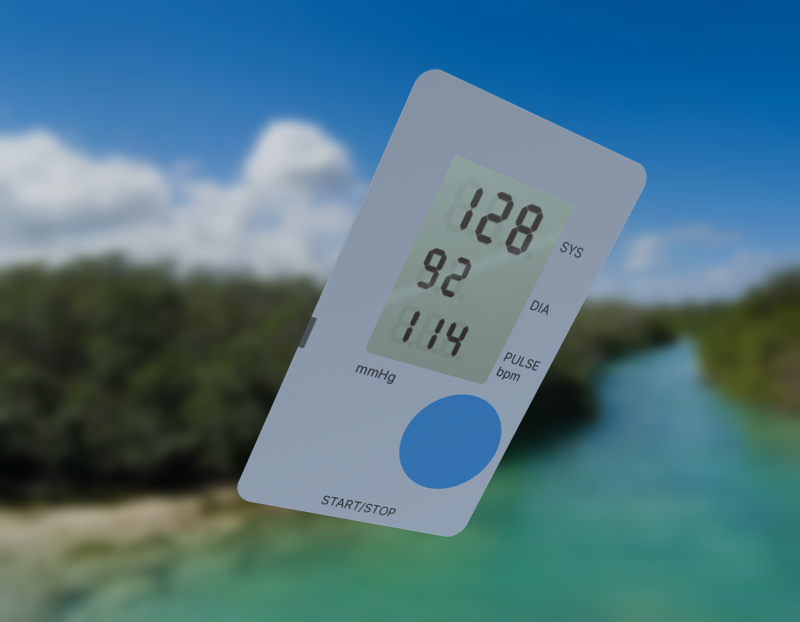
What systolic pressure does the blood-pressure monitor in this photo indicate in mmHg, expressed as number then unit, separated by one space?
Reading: 128 mmHg
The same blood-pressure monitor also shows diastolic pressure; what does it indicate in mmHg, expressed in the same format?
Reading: 92 mmHg
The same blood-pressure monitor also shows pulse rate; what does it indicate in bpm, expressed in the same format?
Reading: 114 bpm
